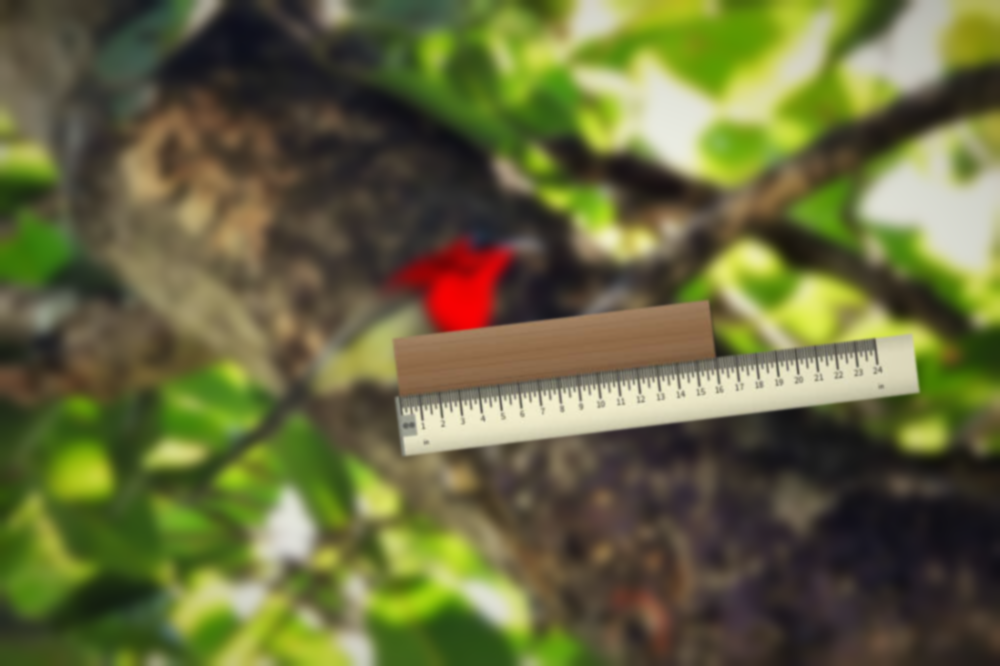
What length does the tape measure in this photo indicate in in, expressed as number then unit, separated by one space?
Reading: 16 in
